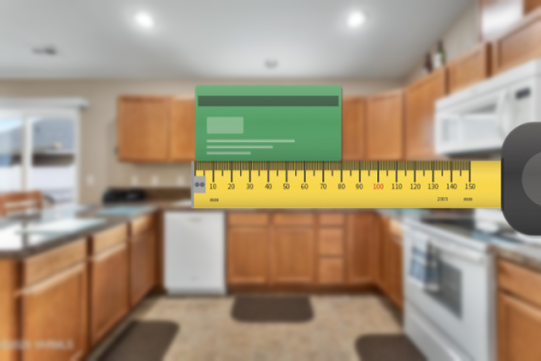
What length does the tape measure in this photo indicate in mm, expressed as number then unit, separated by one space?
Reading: 80 mm
